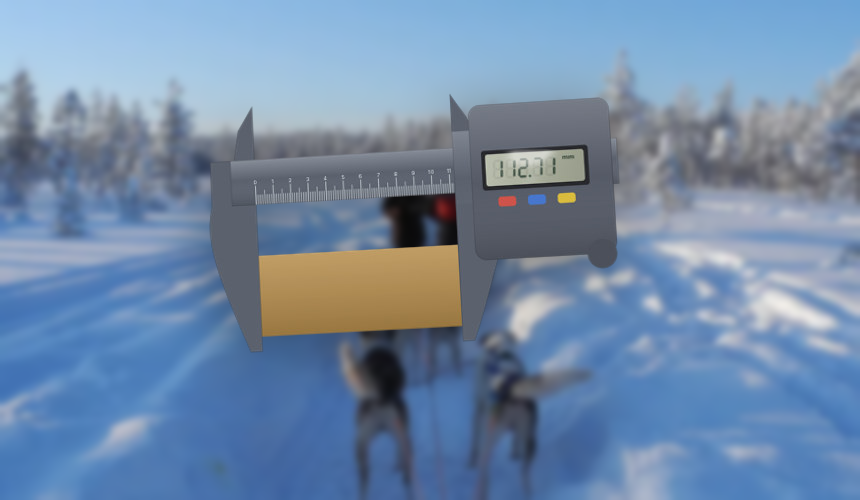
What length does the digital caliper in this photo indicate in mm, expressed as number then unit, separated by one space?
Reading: 112.71 mm
